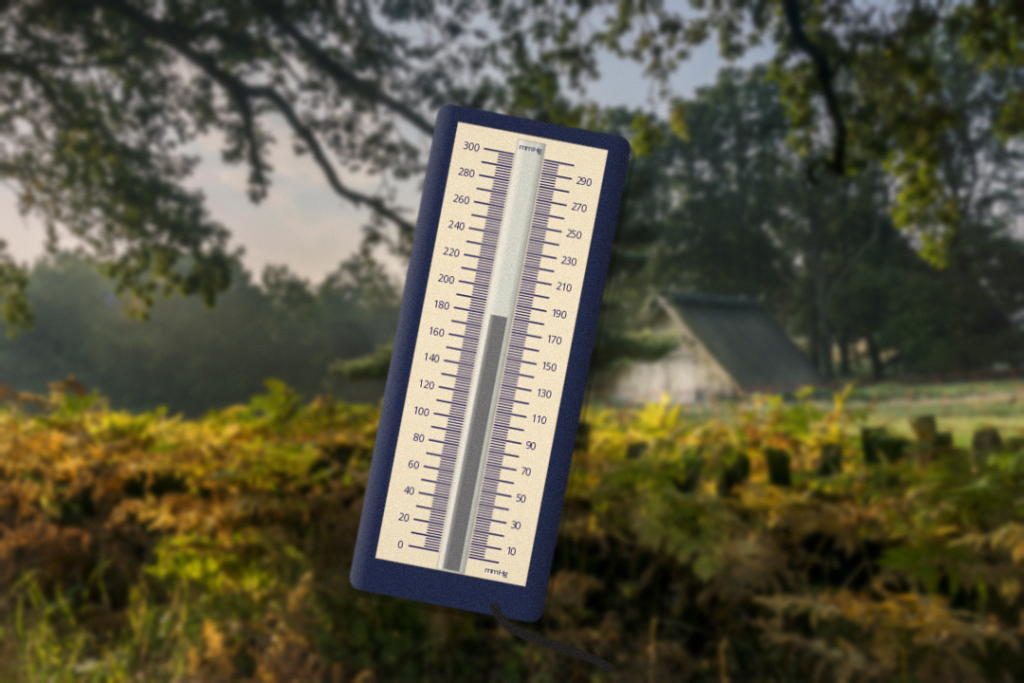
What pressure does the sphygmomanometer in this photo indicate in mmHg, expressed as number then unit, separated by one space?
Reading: 180 mmHg
